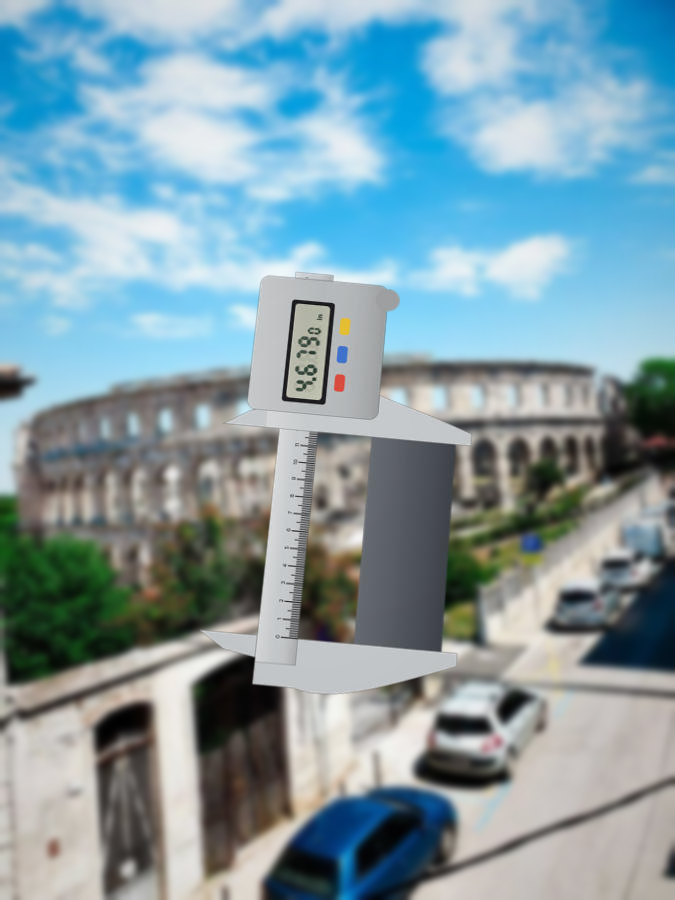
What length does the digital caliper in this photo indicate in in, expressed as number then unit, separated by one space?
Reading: 4.6790 in
